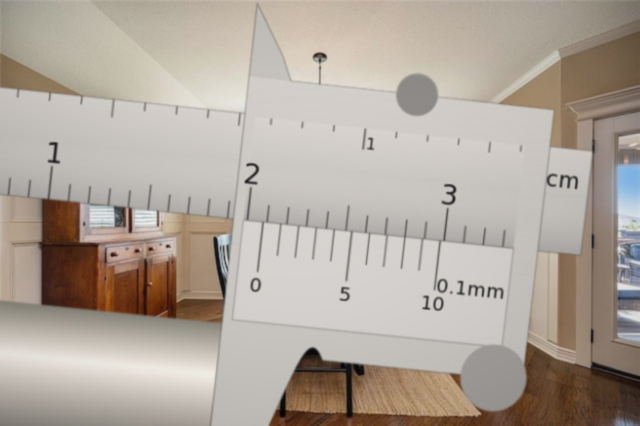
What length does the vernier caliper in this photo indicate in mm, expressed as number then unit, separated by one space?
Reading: 20.8 mm
